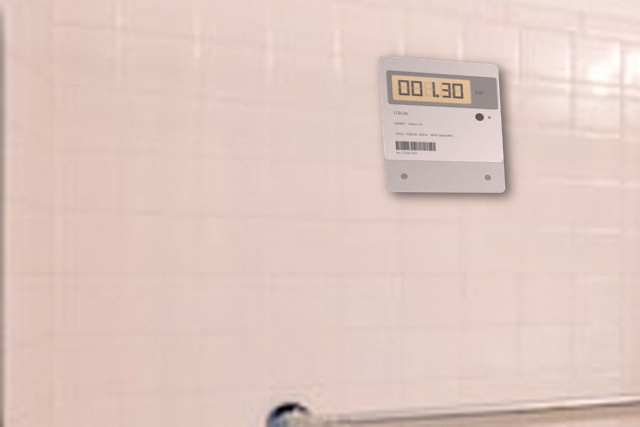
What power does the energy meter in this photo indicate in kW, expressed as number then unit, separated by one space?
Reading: 1.30 kW
